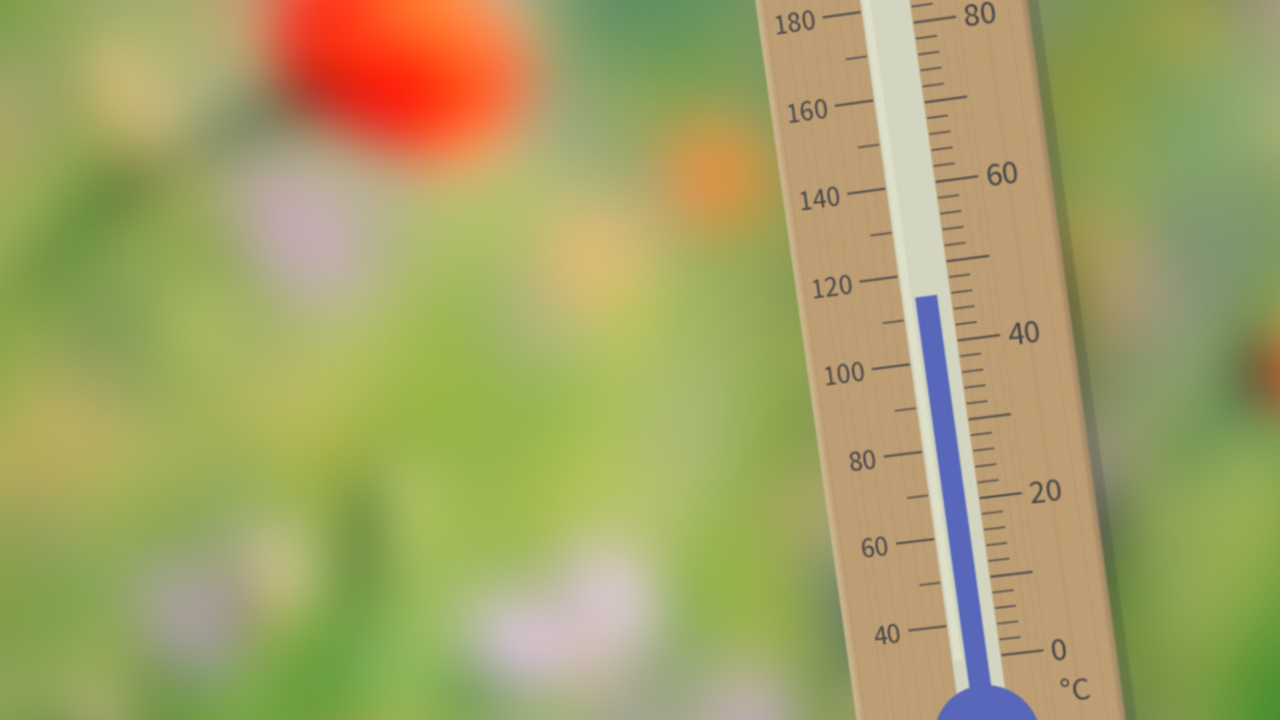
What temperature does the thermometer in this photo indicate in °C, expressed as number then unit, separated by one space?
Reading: 46 °C
